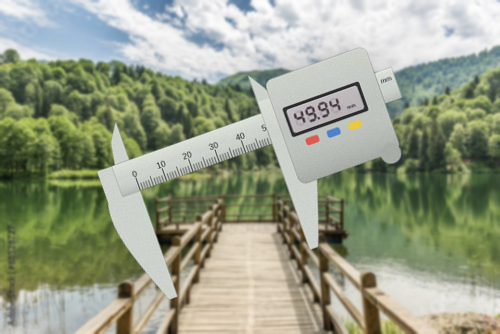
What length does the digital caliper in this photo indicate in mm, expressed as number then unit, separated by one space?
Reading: 49.94 mm
